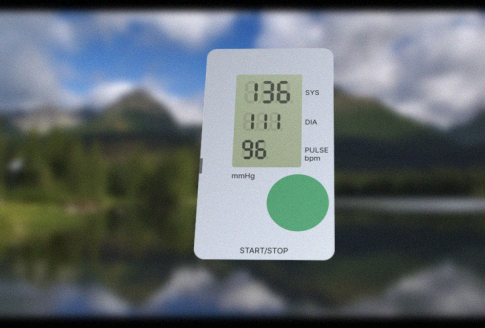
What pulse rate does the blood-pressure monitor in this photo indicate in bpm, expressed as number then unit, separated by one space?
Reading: 96 bpm
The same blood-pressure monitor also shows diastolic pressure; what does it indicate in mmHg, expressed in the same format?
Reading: 111 mmHg
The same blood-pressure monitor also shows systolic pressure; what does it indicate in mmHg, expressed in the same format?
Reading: 136 mmHg
